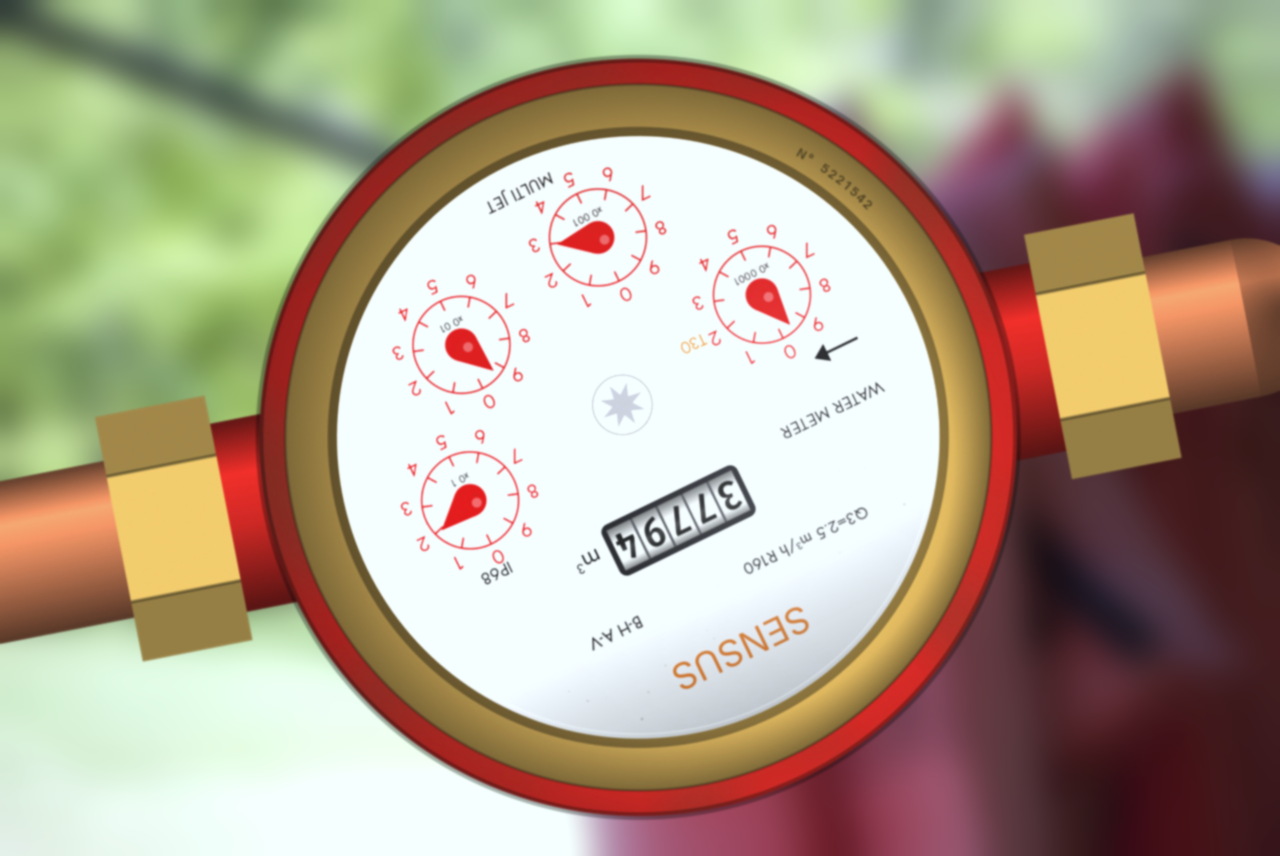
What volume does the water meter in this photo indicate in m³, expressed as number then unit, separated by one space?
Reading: 37794.1929 m³
